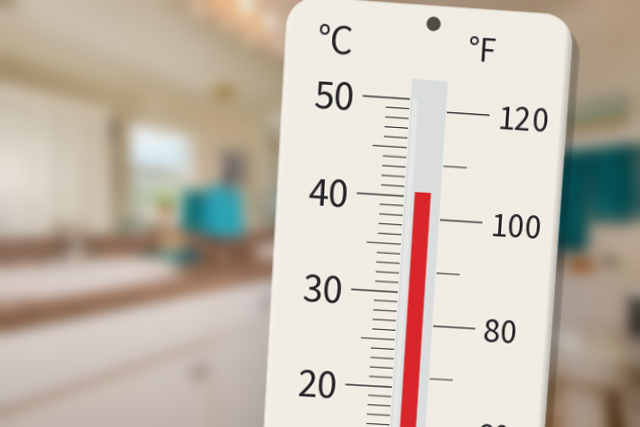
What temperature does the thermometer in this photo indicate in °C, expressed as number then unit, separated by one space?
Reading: 40.5 °C
